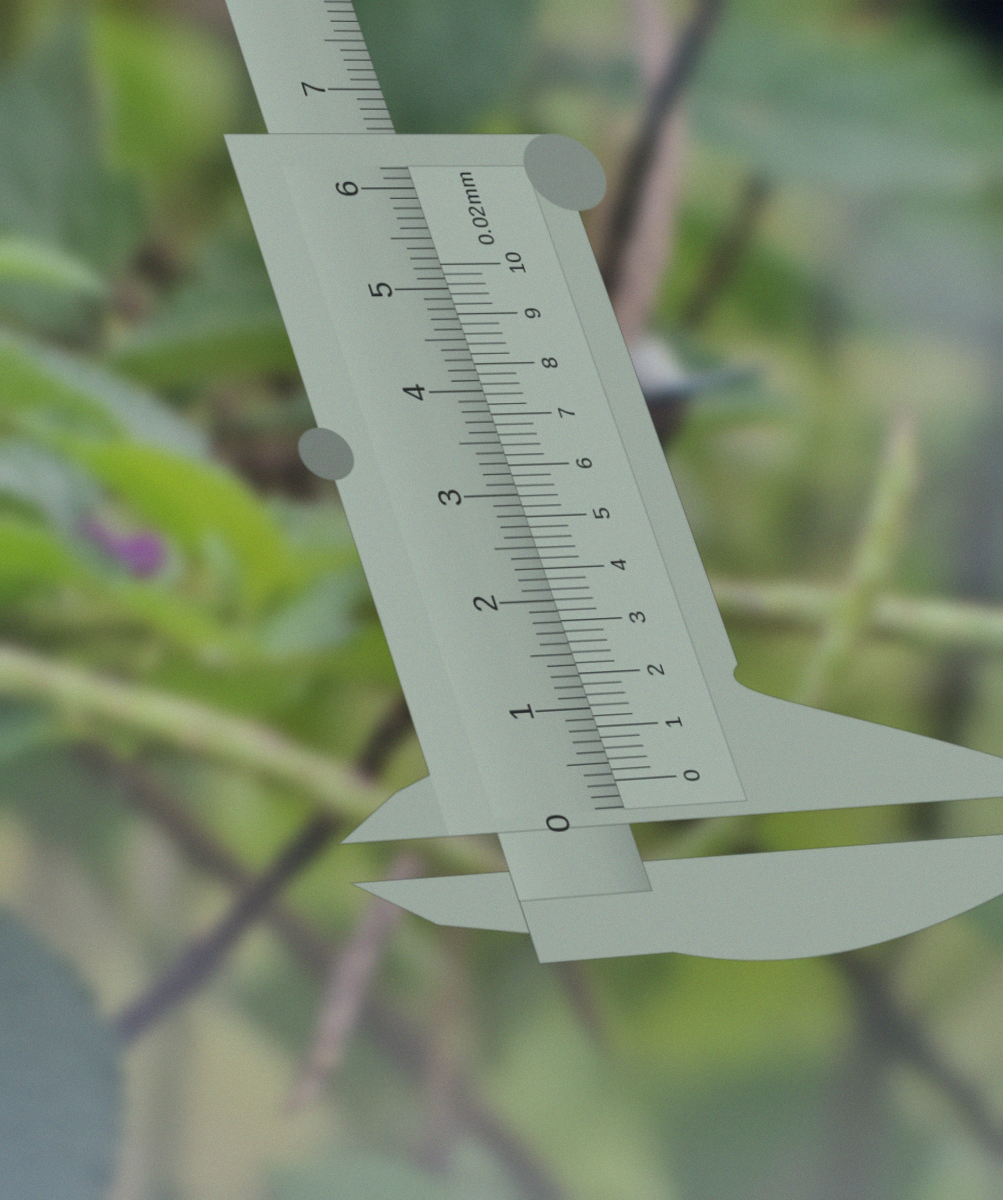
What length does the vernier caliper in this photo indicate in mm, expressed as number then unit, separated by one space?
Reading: 3.4 mm
